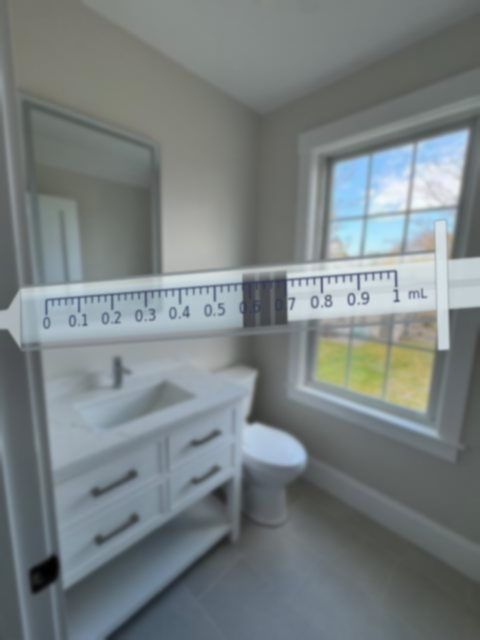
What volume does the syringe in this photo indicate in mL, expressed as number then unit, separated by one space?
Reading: 0.58 mL
